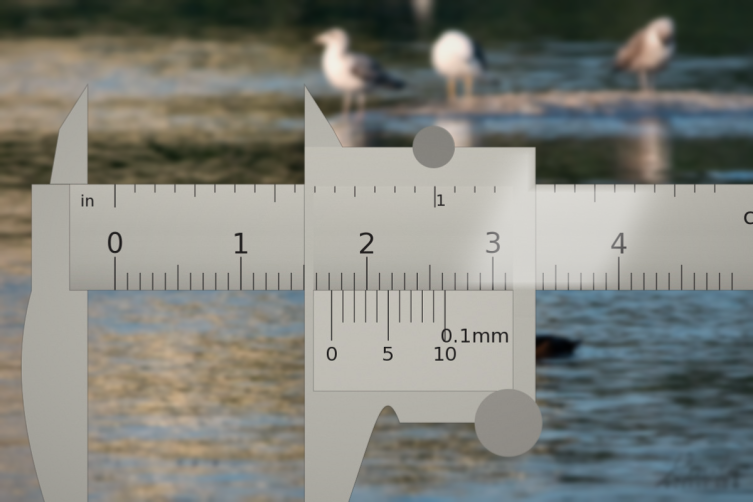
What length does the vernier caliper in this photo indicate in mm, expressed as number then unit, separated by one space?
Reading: 17.2 mm
